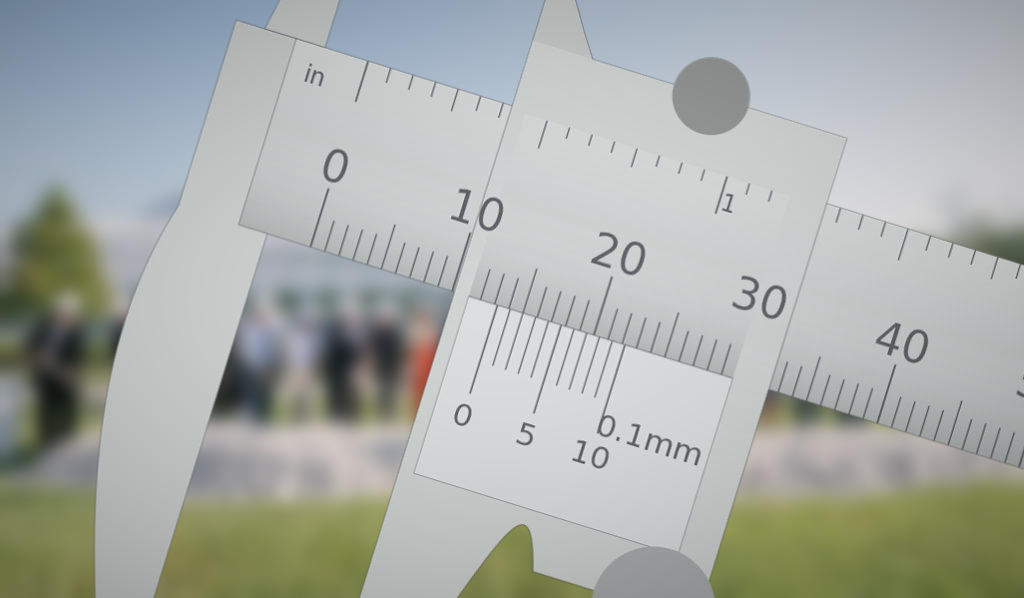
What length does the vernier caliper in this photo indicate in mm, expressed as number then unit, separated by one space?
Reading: 13.2 mm
